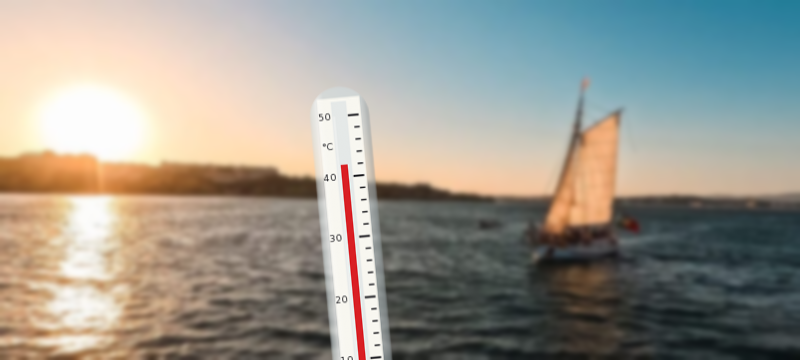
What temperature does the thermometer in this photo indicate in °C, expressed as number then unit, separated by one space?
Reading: 42 °C
